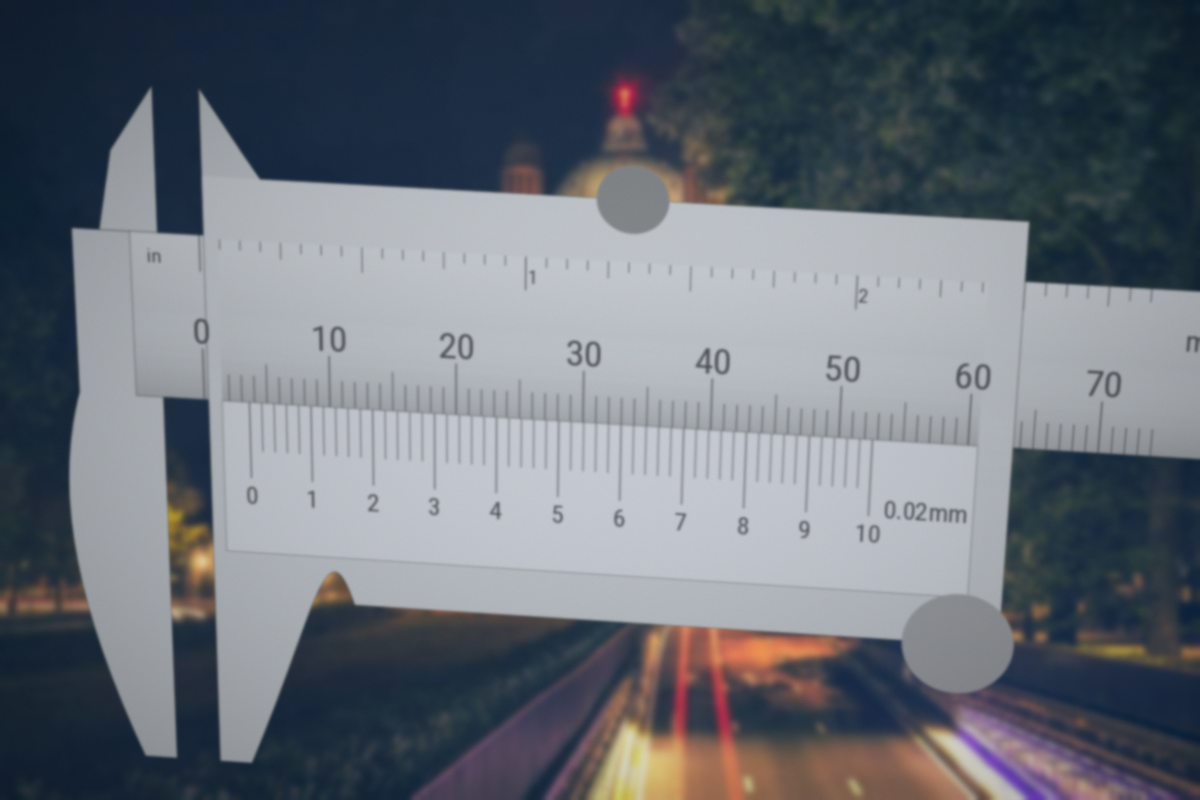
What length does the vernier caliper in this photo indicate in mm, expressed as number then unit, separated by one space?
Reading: 3.6 mm
